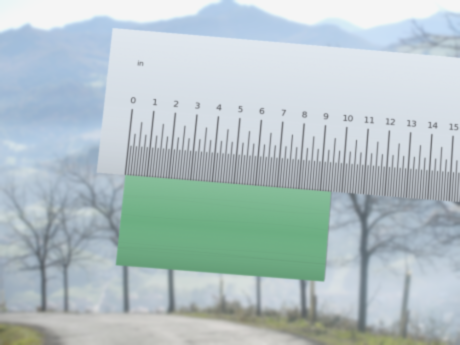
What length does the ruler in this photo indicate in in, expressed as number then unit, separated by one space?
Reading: 9.5 in
